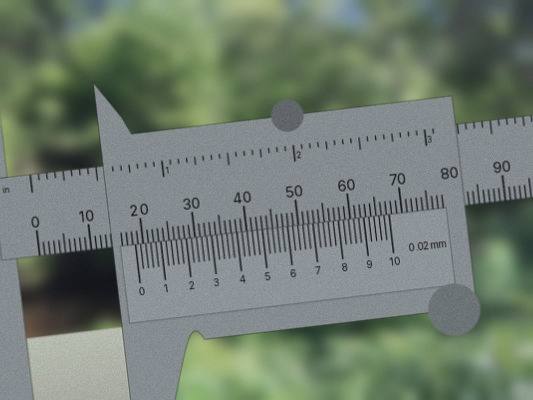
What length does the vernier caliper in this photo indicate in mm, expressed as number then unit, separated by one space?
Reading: 18.5 mm
